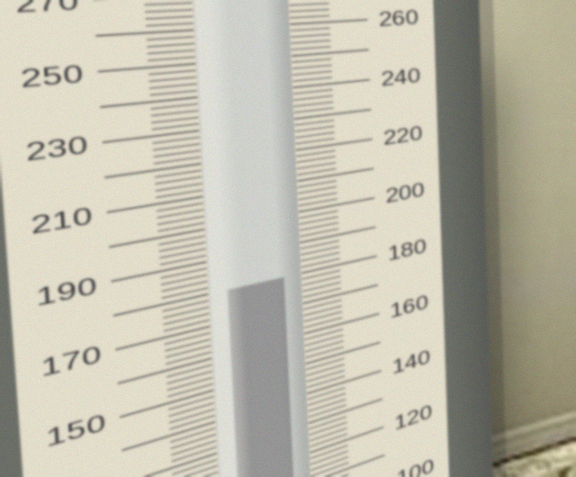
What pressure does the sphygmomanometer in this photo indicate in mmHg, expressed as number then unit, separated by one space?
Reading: 180 mmHg
